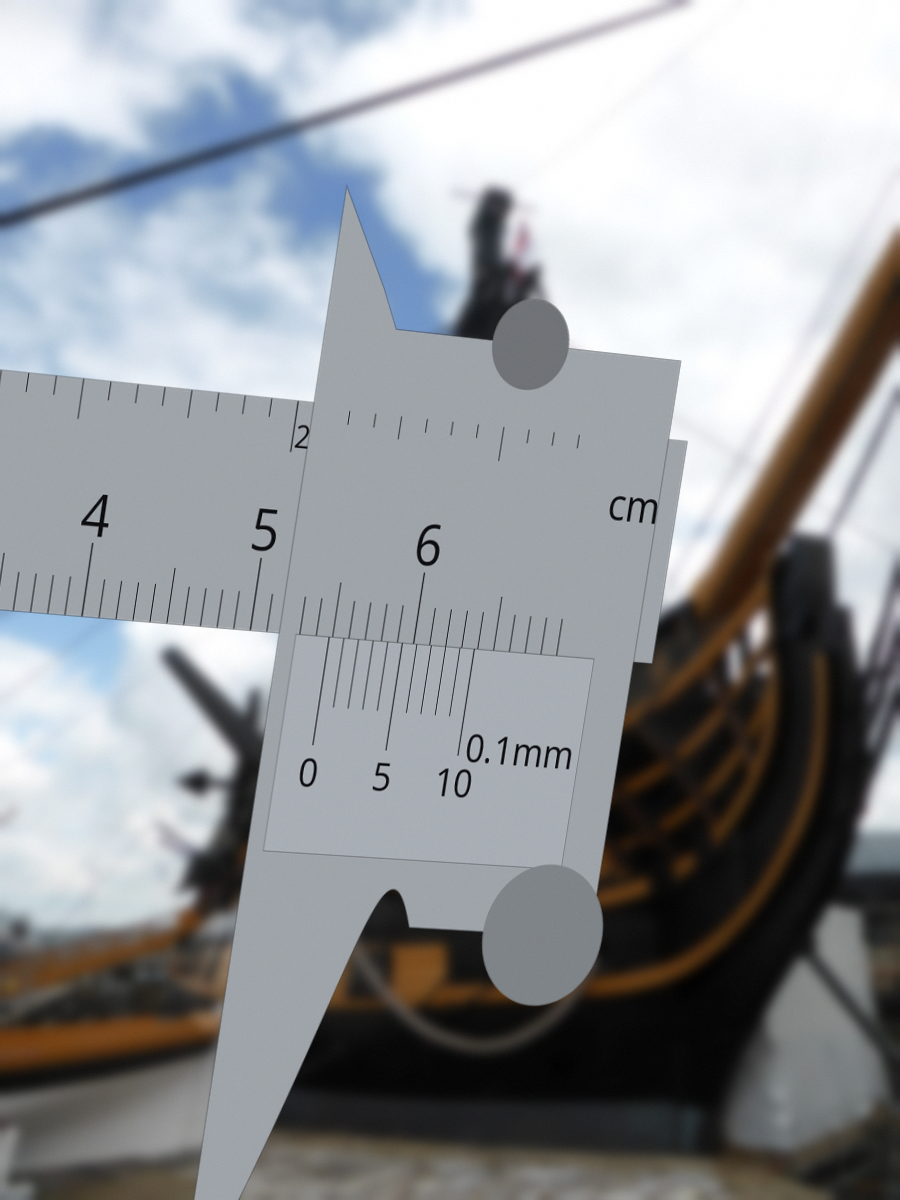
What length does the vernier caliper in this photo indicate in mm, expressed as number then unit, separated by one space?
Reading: 54.8 mm
